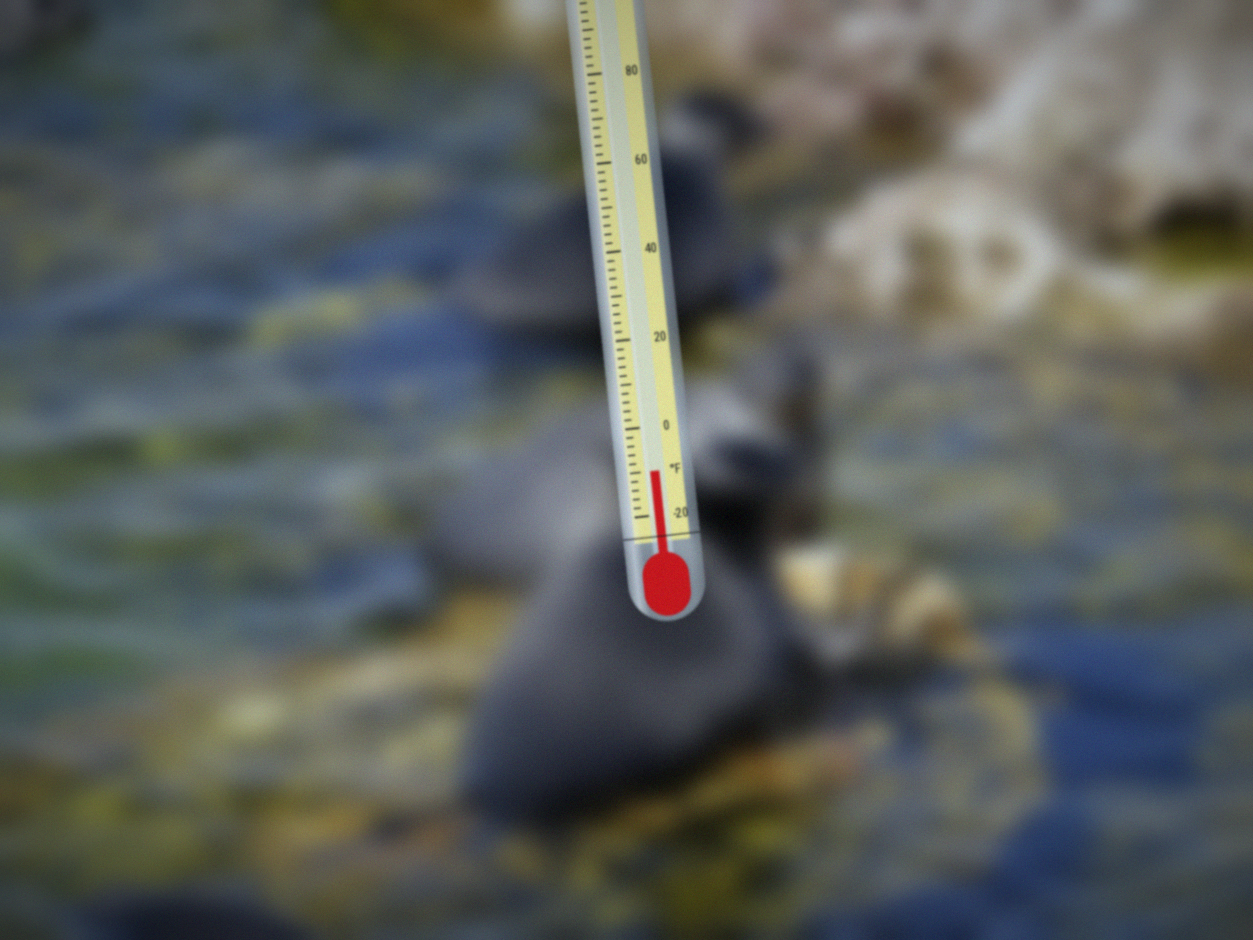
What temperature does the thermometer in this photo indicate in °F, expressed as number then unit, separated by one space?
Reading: -10 °F
